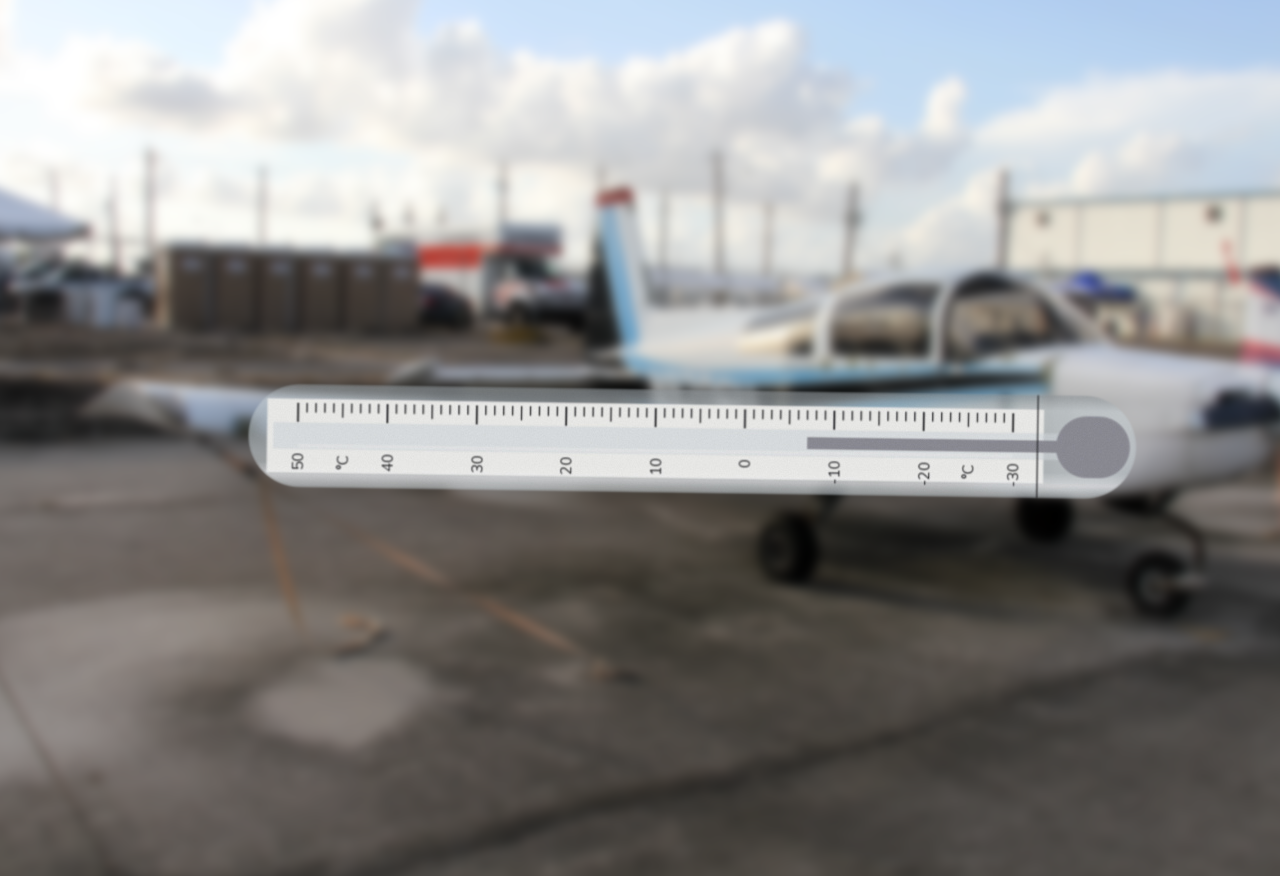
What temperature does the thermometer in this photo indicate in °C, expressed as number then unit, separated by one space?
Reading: -7 °C
